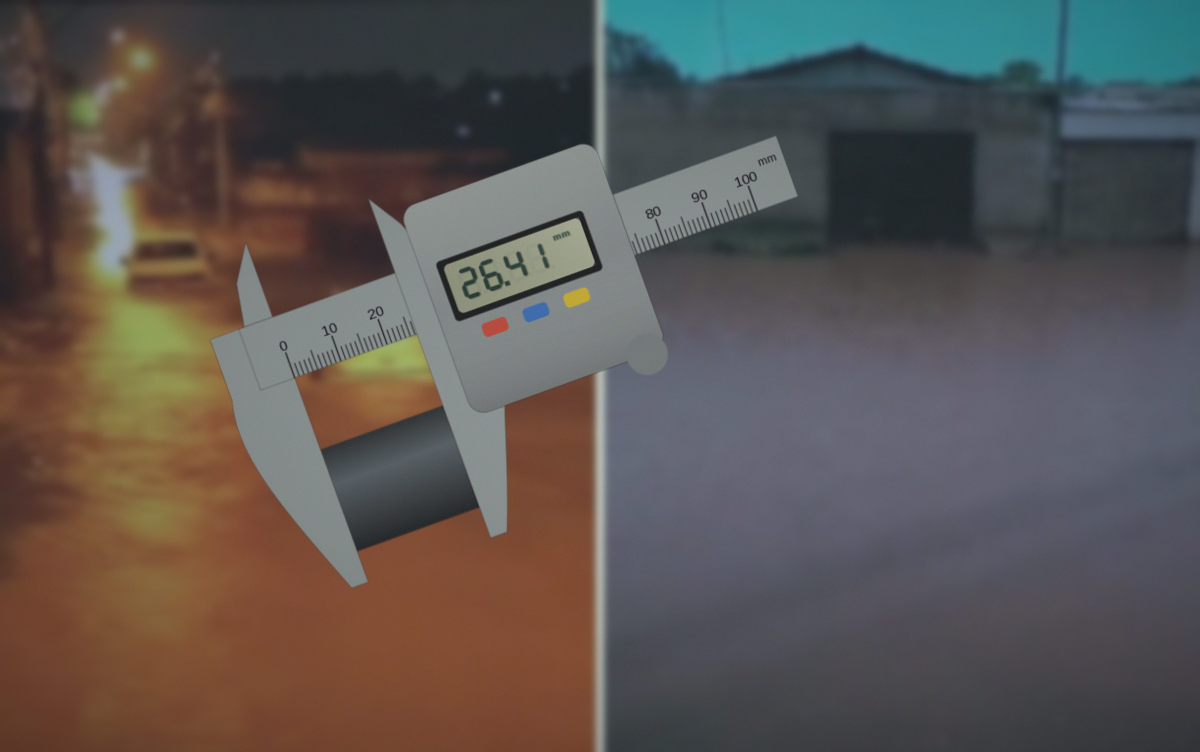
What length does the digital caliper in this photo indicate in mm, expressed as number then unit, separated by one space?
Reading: 26.41 mm
